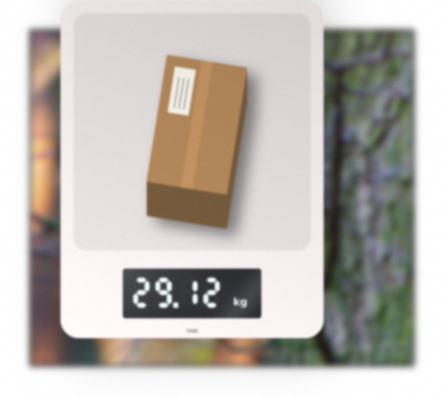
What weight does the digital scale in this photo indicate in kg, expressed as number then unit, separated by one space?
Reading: 29.12 kg
